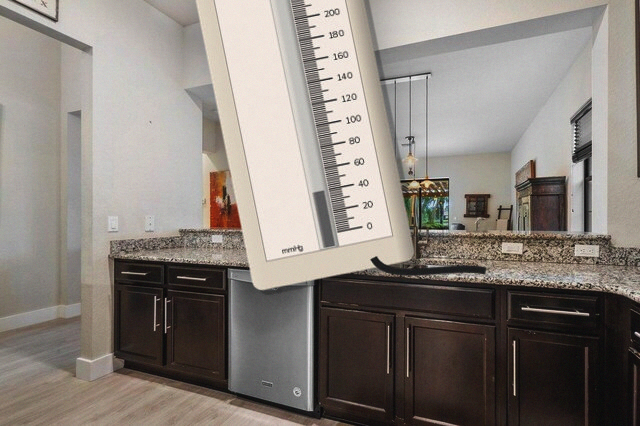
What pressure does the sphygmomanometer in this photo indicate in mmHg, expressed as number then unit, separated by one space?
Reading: 40 mmHg
